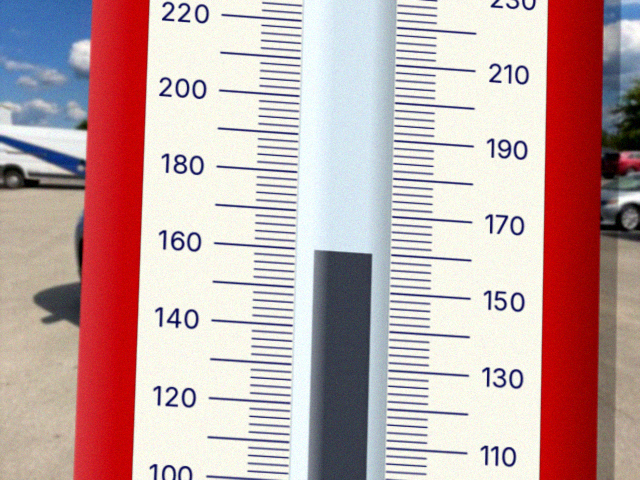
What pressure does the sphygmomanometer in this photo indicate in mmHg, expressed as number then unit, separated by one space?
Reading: 160 mmHg
